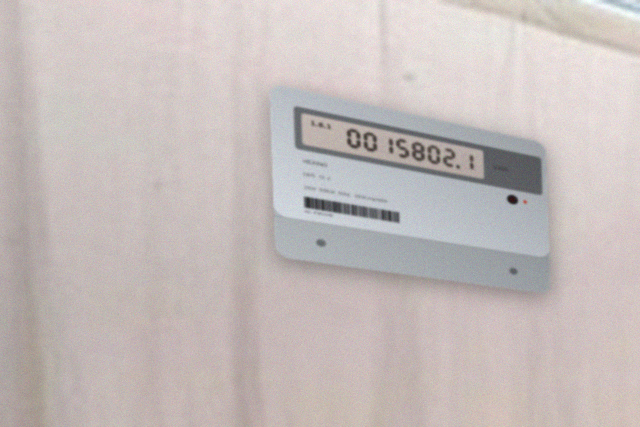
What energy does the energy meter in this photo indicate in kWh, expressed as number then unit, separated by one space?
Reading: 15802.1 kWh
